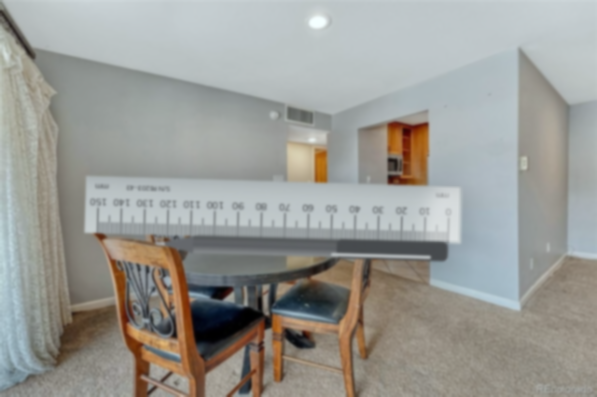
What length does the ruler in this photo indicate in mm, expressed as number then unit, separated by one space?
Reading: 125 mm
